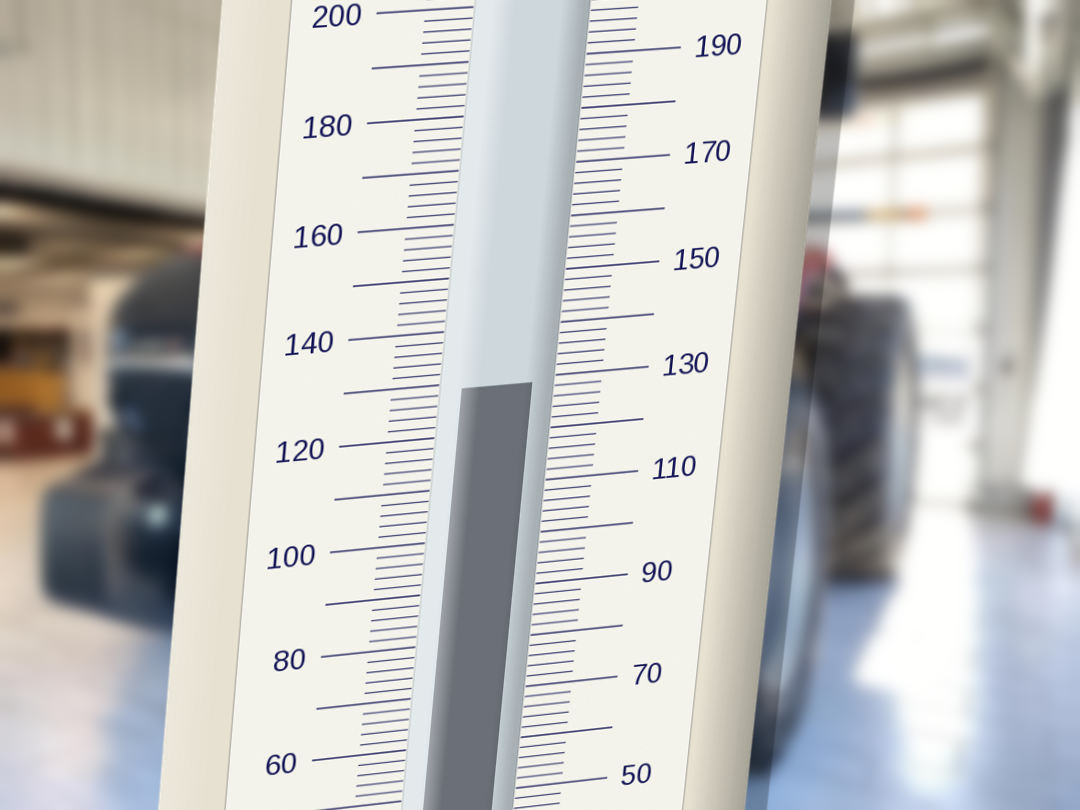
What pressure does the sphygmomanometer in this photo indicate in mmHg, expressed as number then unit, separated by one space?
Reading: 129 mmHg
